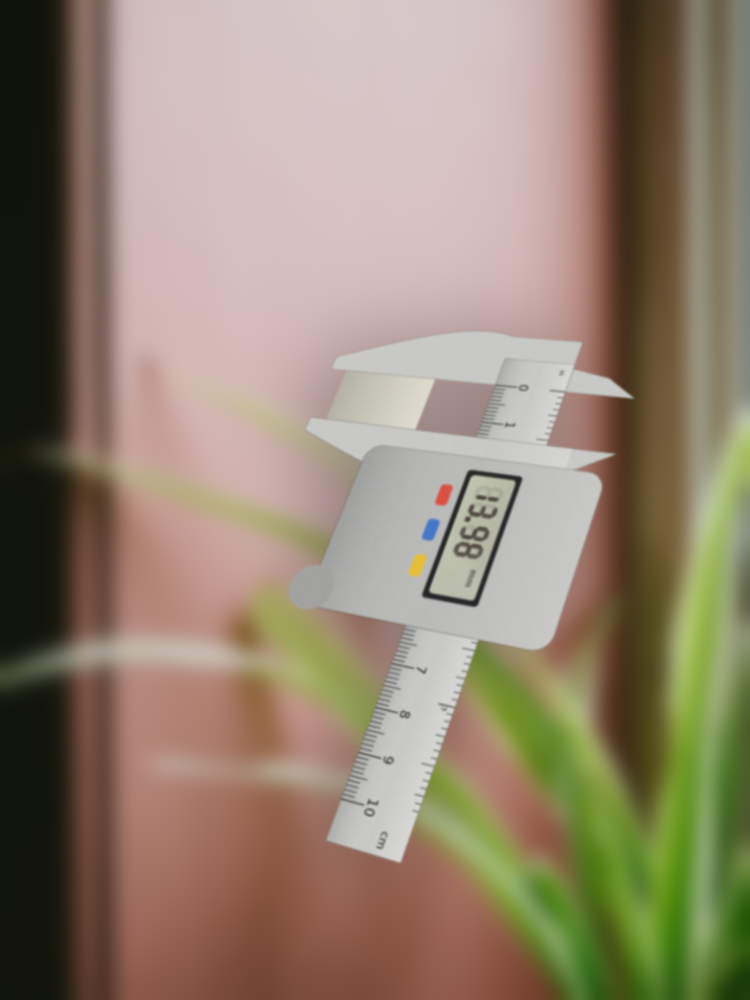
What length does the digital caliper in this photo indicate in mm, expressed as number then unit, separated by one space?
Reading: 13.98 mm
